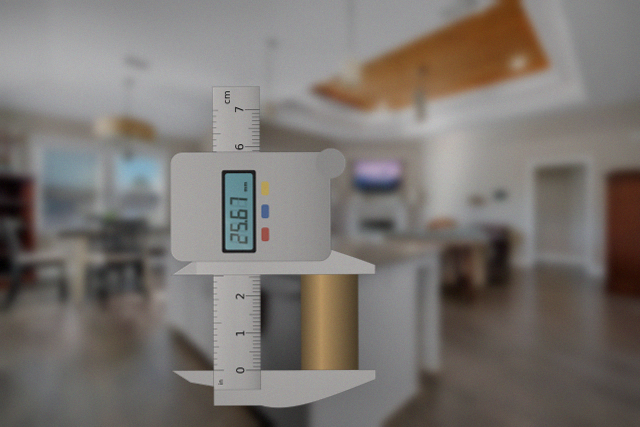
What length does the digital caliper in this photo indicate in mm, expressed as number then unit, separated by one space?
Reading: 25.67 mm
